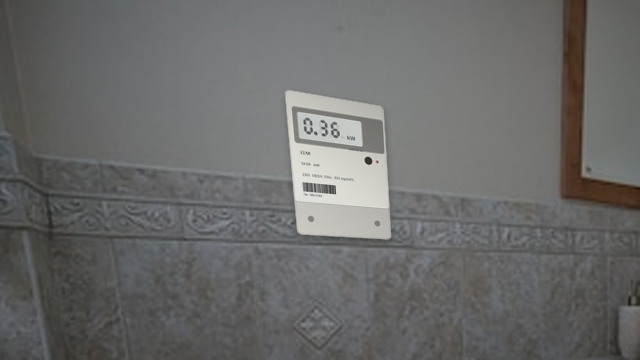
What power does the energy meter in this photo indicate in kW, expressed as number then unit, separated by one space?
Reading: 0.36 kW
